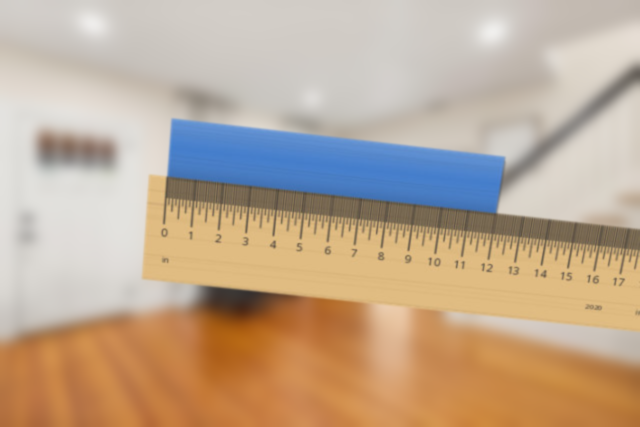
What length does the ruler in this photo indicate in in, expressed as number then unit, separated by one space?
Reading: 12 in
